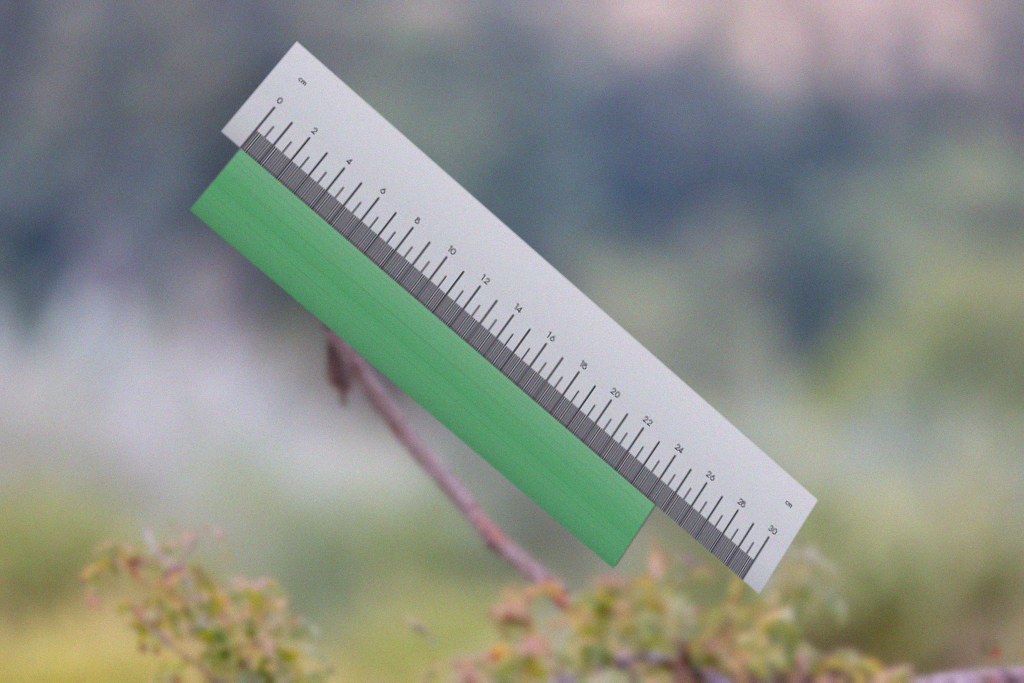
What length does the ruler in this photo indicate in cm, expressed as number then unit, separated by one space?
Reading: 24.5 cm
